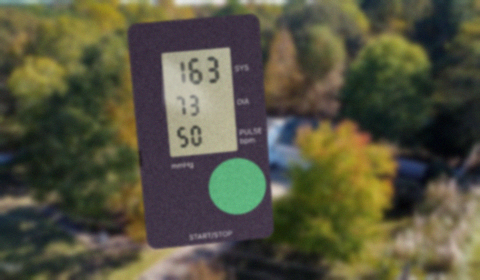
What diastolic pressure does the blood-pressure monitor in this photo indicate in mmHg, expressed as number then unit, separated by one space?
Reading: 73 mmHg
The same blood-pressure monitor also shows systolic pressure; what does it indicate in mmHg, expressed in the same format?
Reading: 163 mmHg
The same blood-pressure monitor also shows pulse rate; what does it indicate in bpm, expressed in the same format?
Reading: 50 bpm
